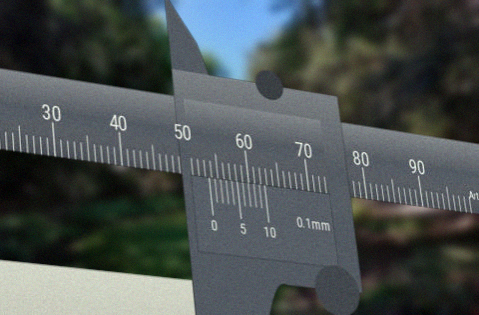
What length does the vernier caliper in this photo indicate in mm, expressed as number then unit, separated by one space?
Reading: 53.6 mm
